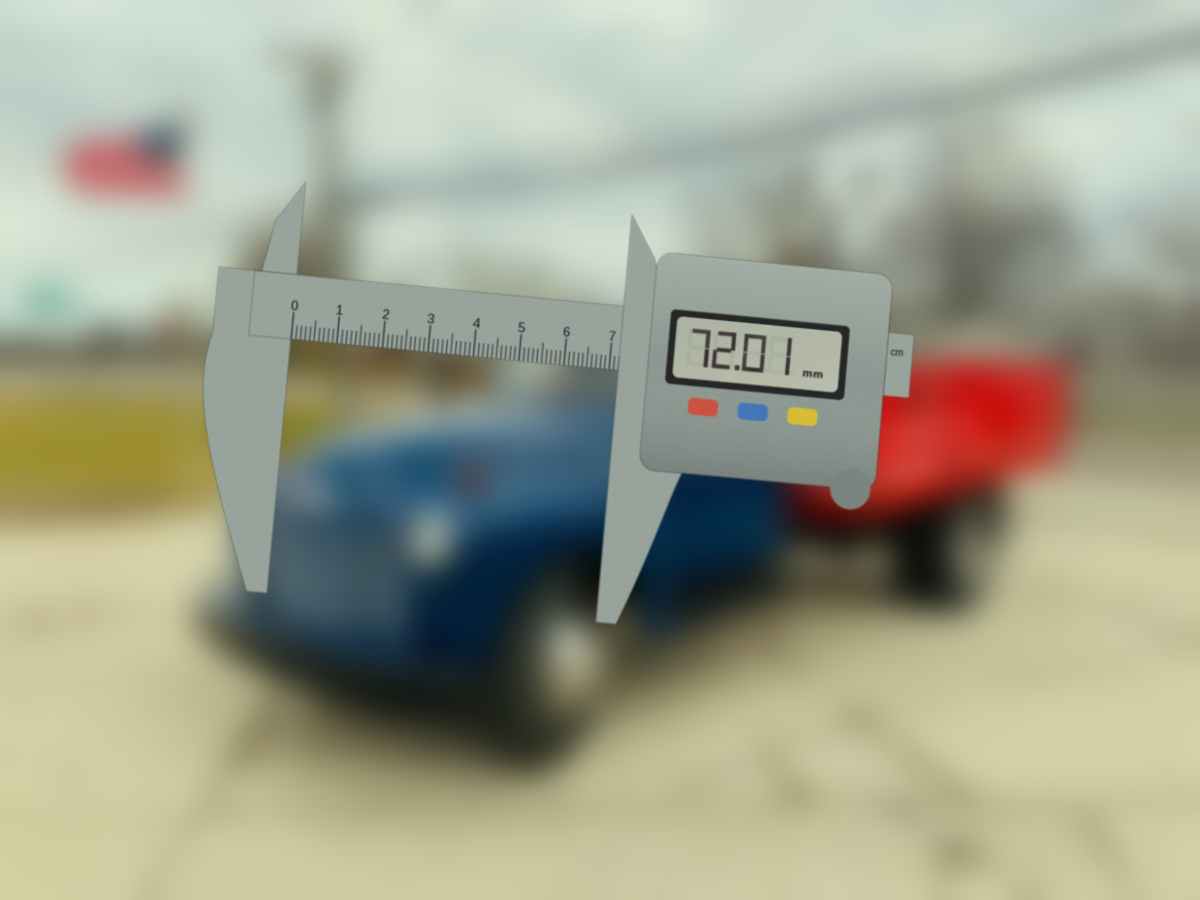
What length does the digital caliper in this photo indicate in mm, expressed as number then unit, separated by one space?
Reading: 72.01 mm
